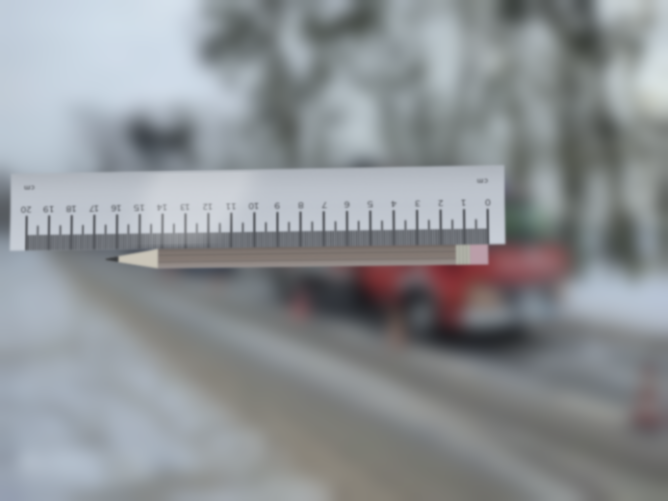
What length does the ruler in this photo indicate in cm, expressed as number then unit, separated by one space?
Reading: 16.5 cm
